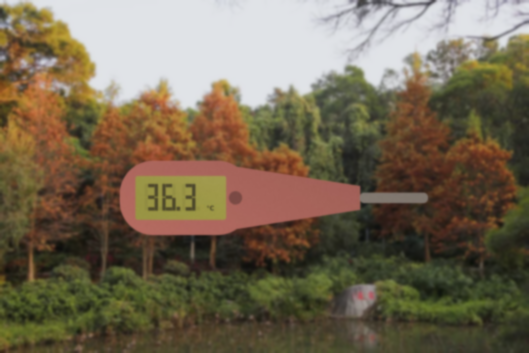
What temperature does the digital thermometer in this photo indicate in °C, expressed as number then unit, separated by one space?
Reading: 36.3 °C
